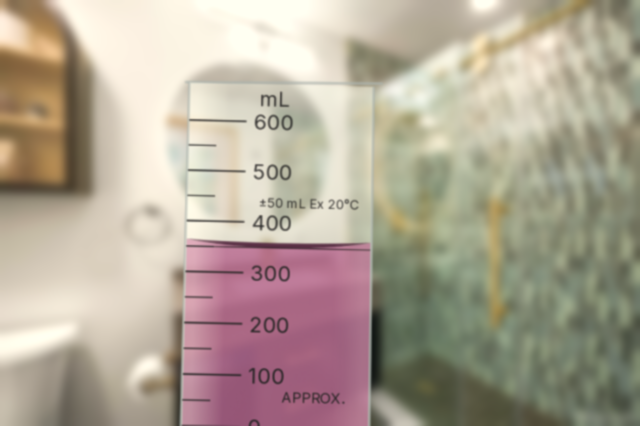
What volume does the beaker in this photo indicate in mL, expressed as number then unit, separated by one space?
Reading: 350 mL
